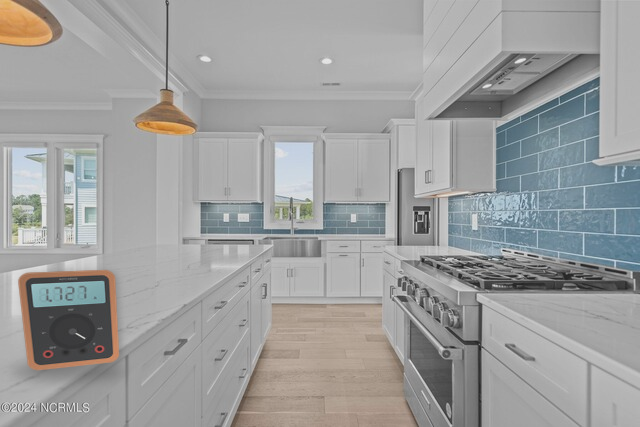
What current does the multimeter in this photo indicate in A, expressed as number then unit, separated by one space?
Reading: 1.727 A
